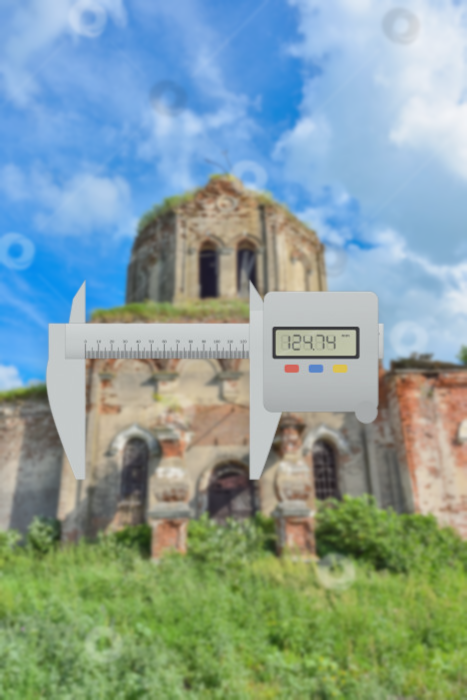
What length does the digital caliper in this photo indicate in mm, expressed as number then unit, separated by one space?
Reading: 124.74 mm
